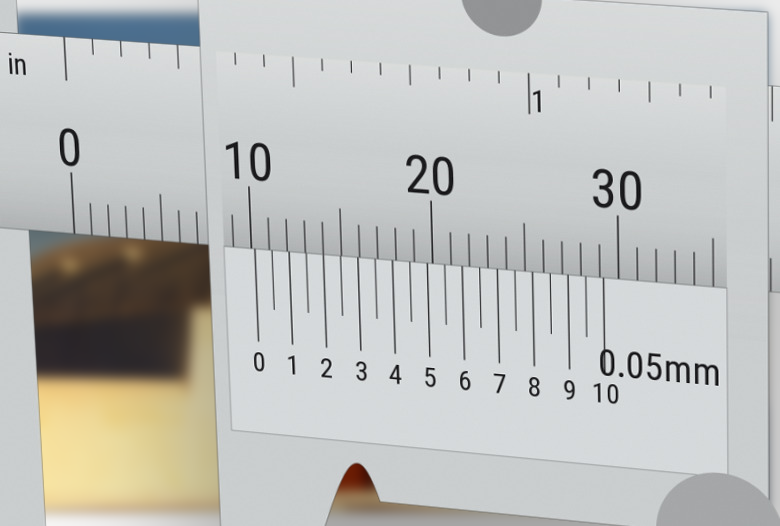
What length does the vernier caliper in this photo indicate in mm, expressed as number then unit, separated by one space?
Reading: 10.2 mm
